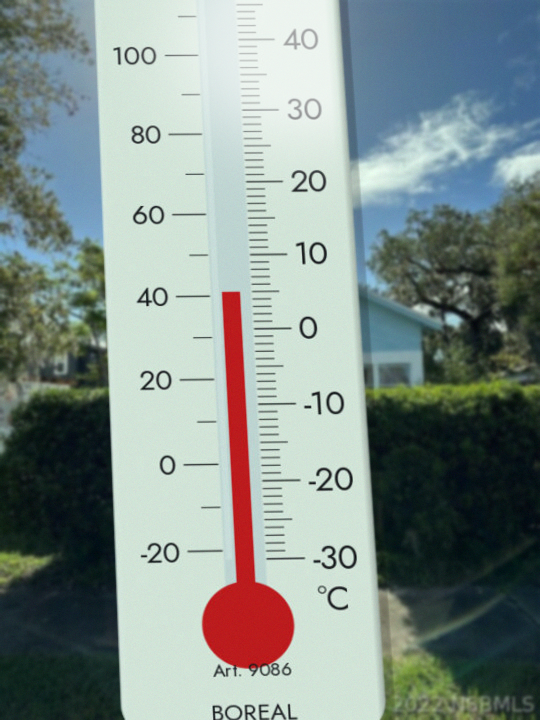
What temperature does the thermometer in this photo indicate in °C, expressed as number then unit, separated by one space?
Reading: 5 °C
